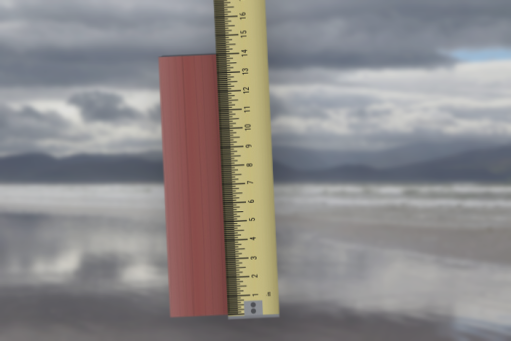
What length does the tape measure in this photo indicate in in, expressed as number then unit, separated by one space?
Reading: 14 in
